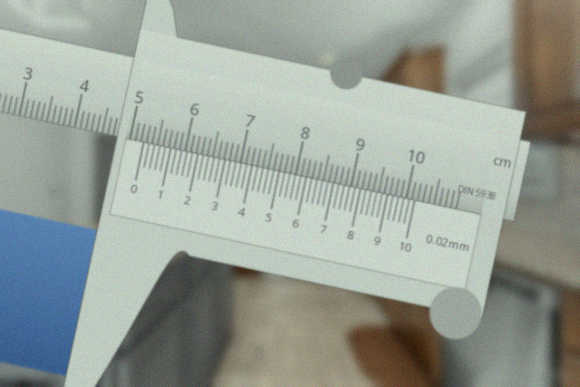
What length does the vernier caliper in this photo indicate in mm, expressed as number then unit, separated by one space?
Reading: 52.5 mm
